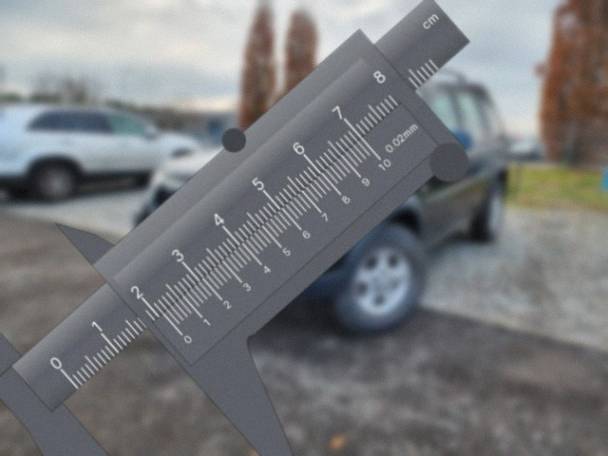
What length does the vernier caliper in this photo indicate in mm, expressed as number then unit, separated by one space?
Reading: 21.0 mm
